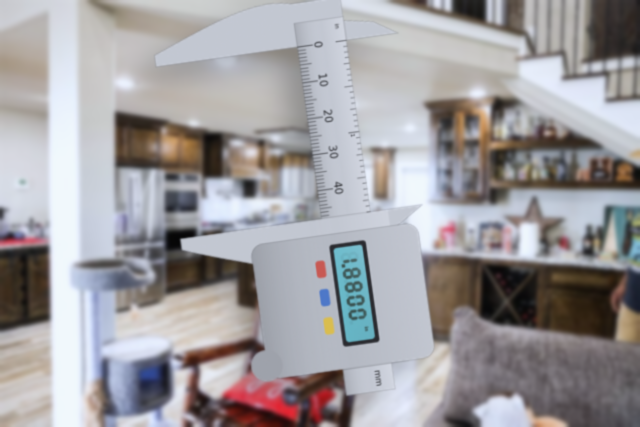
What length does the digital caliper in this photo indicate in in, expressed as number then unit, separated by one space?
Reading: 1.8800 in
